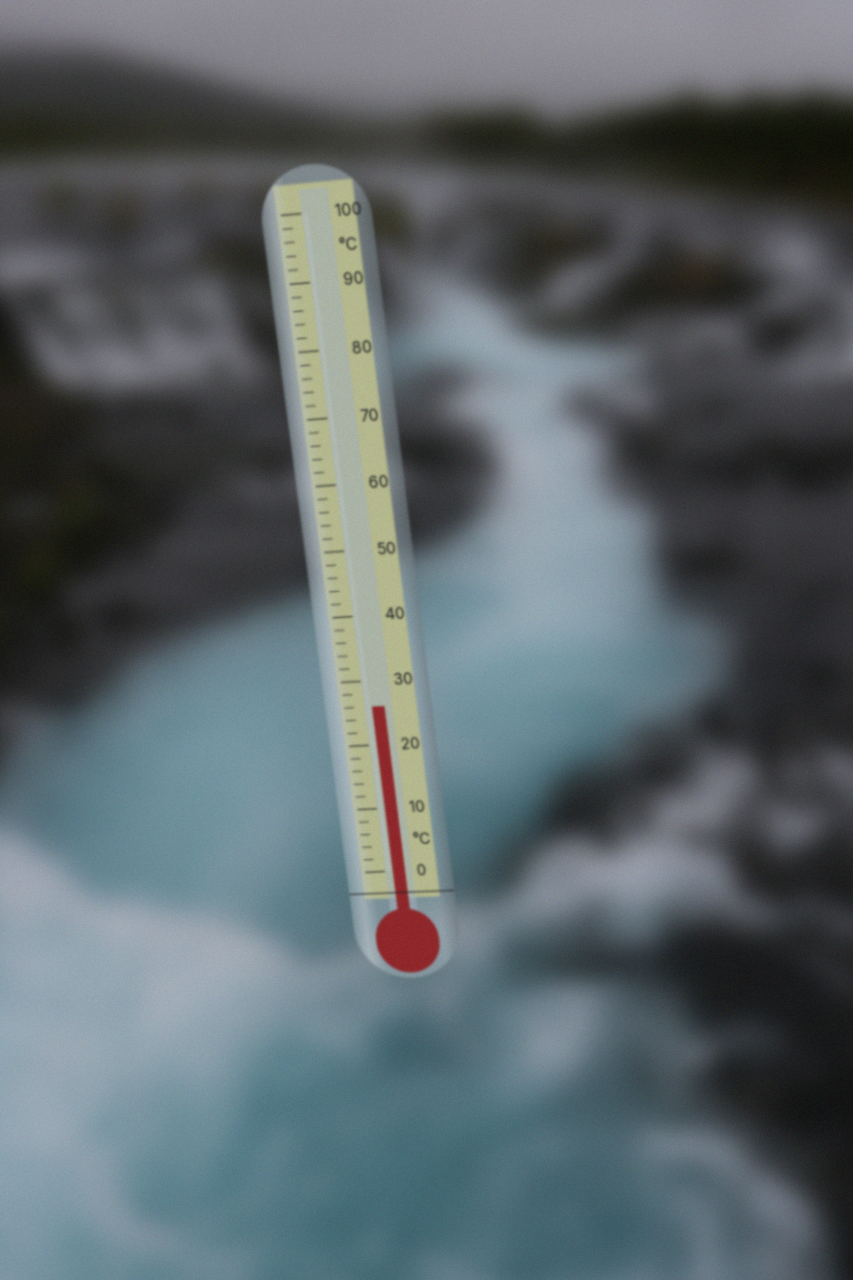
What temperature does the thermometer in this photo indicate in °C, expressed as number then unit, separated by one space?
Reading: 26 °C
